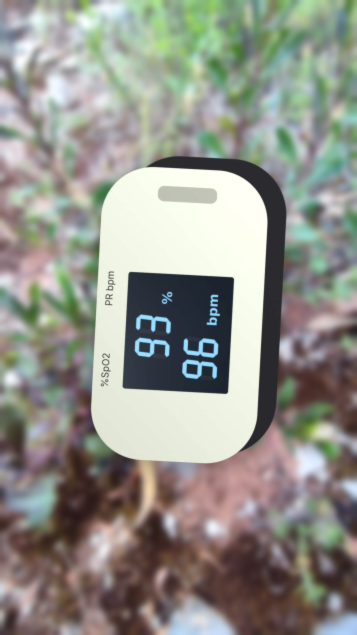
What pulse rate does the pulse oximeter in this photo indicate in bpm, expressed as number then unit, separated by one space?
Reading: 96 bpm
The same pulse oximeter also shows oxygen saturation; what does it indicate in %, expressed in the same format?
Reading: 93 %
